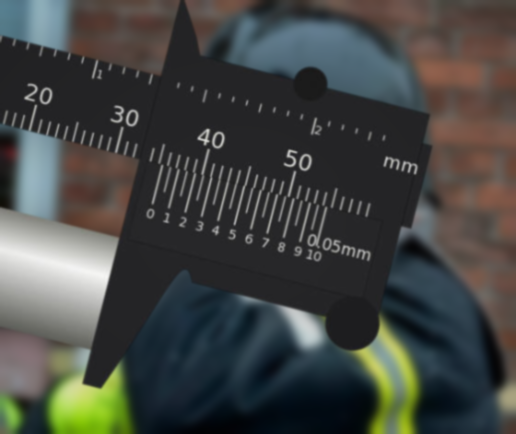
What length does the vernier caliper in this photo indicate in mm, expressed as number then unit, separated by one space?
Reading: 35.4 mm
